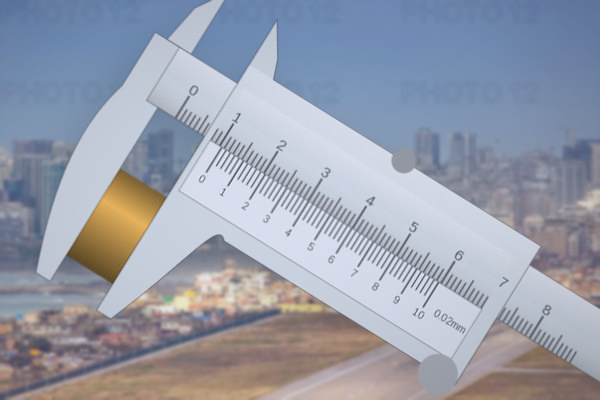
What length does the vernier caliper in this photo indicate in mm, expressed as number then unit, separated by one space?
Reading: 10.5 mm
